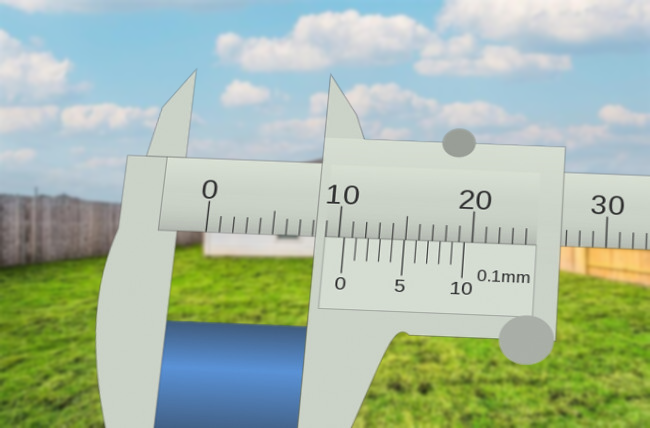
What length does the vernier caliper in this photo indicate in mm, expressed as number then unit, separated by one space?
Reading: 10.4 mm
